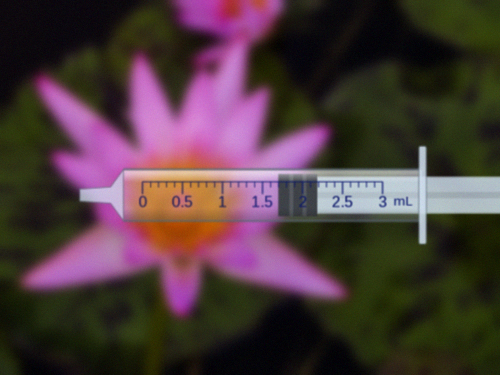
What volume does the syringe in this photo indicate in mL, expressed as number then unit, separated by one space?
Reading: 1.7 mL
